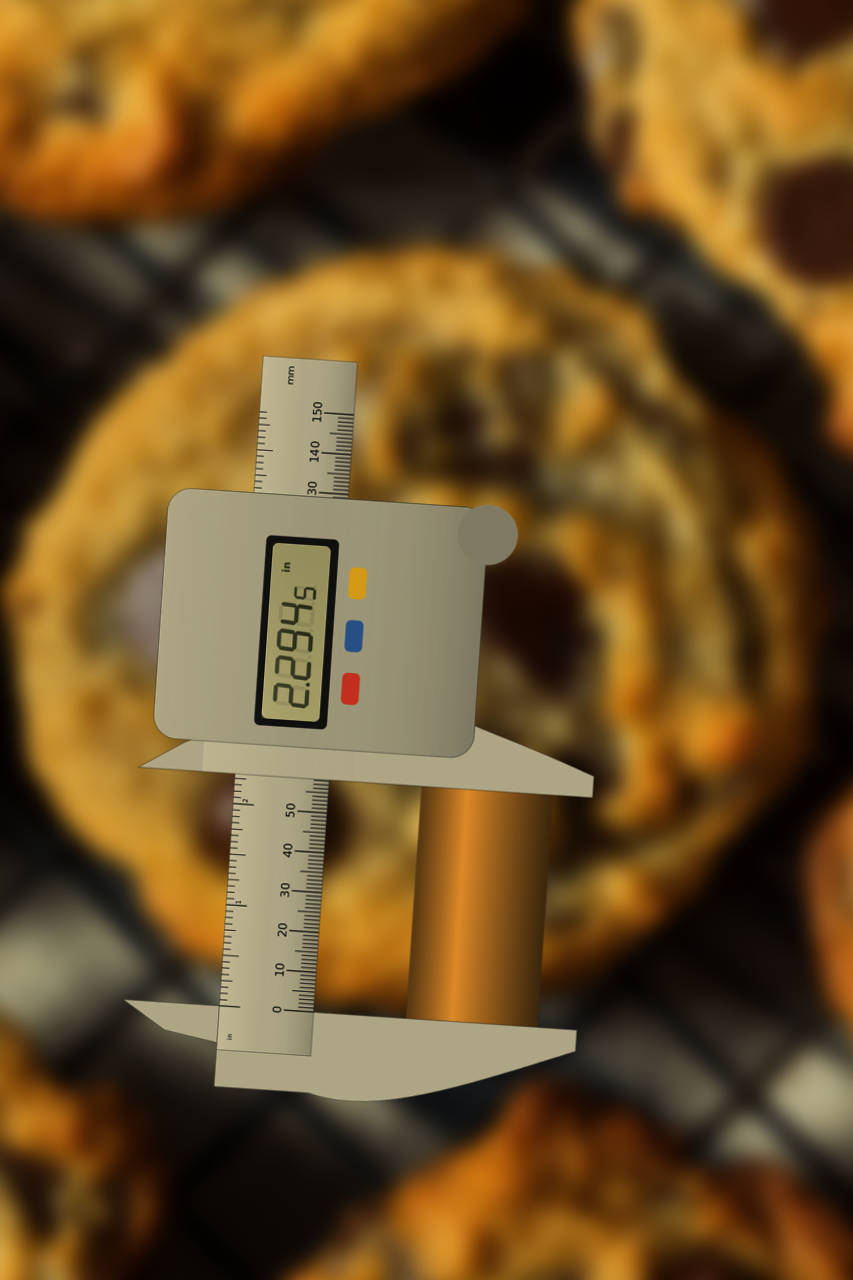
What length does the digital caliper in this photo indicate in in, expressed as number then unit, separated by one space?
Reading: 2.2945 in
